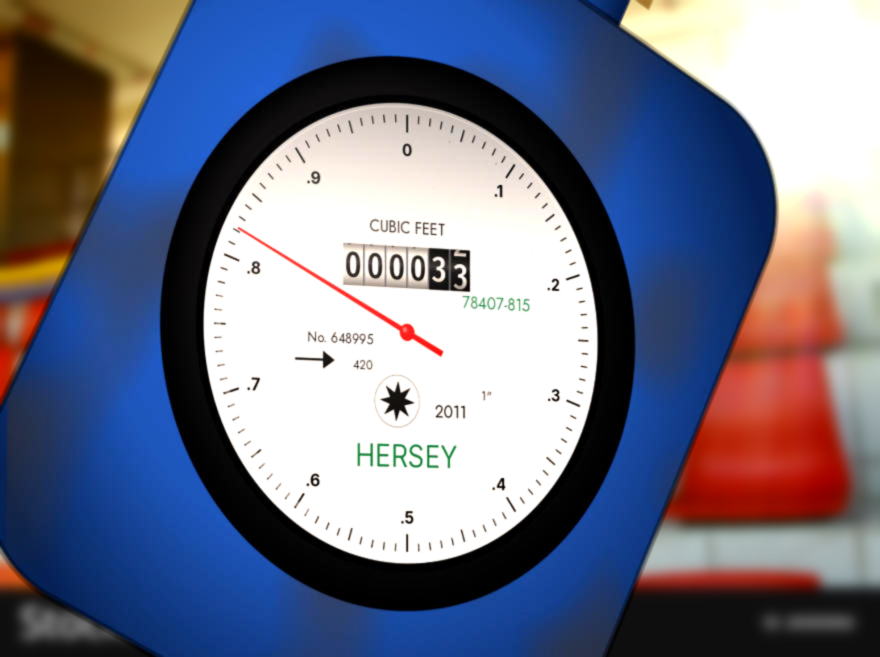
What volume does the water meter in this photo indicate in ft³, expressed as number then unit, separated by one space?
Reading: 32.82 ft³
